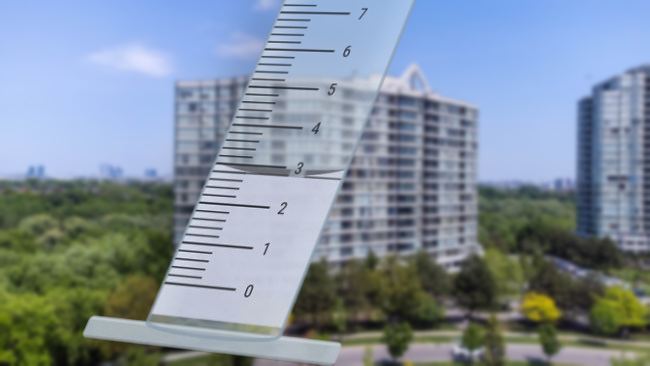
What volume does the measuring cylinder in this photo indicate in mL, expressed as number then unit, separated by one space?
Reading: 2.8 mL
